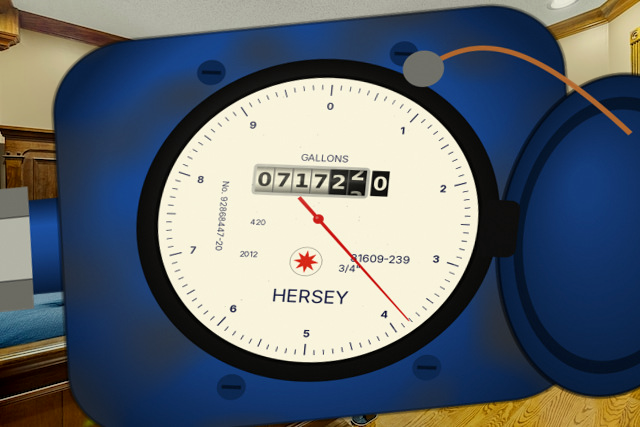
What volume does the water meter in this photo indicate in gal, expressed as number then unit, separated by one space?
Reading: 717223.8 gal
